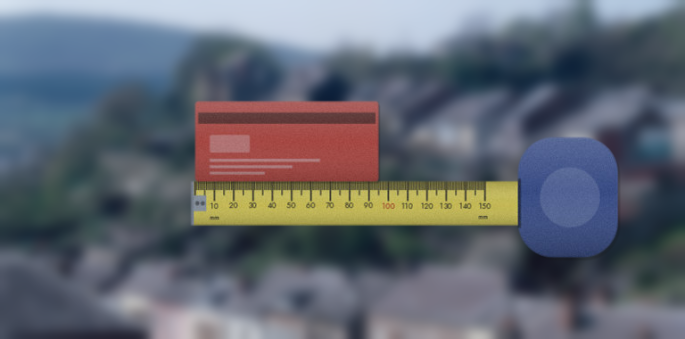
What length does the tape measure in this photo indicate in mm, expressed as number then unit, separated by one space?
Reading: 95 mm
